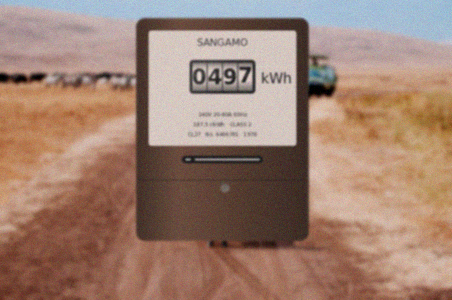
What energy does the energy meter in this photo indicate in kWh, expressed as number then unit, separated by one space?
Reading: 497 kWh
